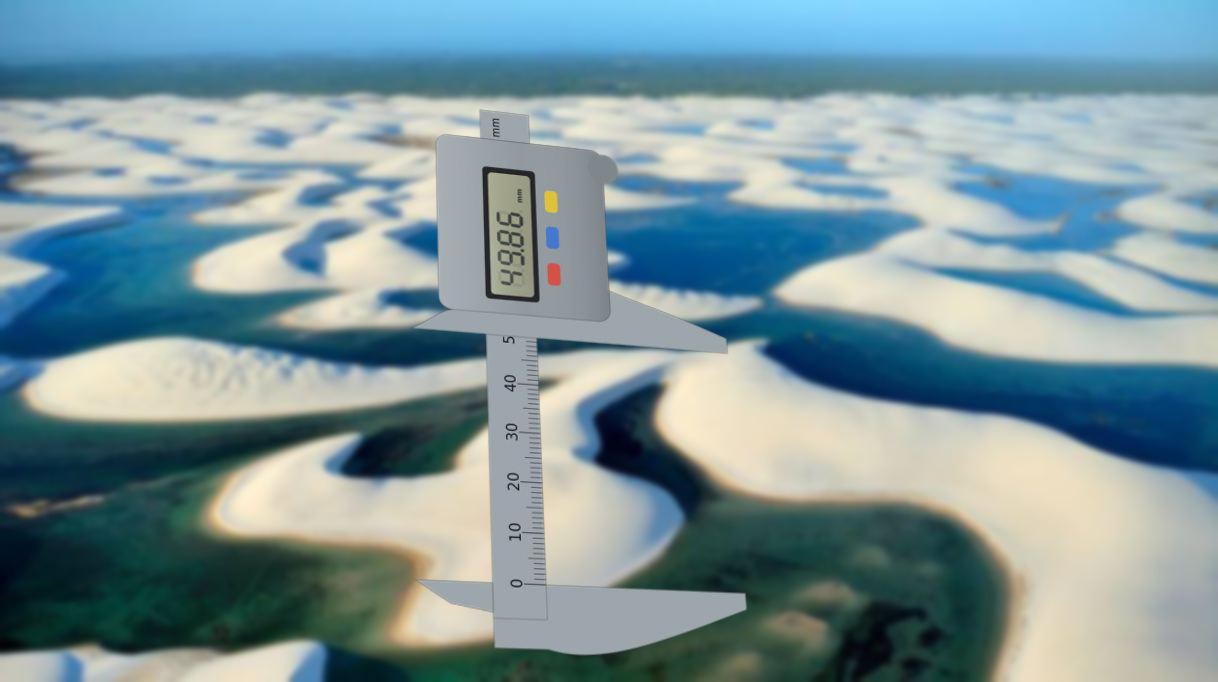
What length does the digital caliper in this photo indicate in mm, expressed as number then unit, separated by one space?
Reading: 49.86 mm
